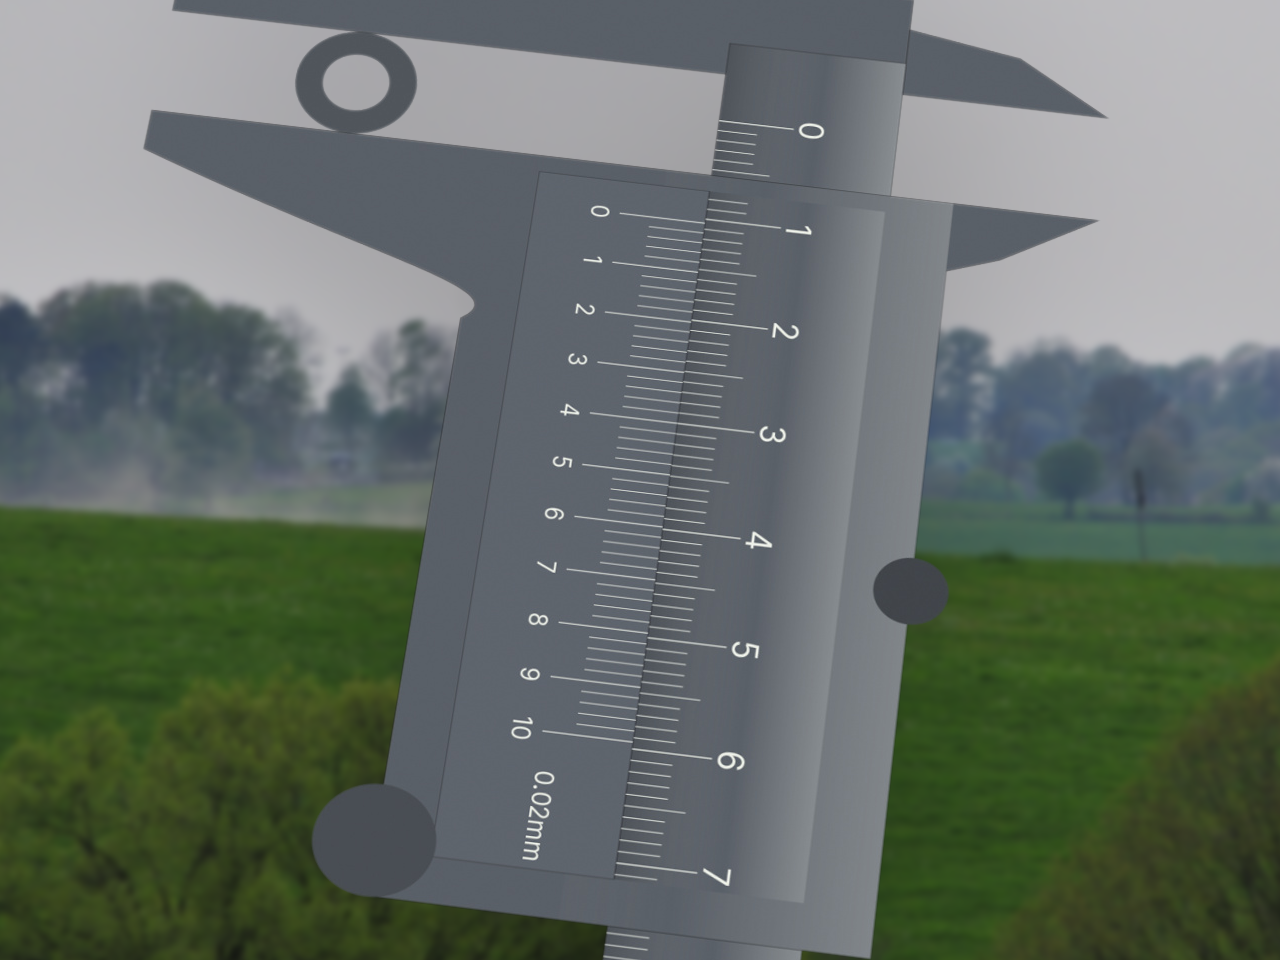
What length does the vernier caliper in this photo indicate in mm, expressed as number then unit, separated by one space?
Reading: 10.4 mm
